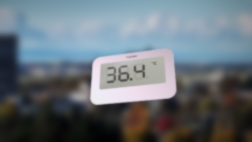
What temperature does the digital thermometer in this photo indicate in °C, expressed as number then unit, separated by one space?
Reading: 36.4 °C
